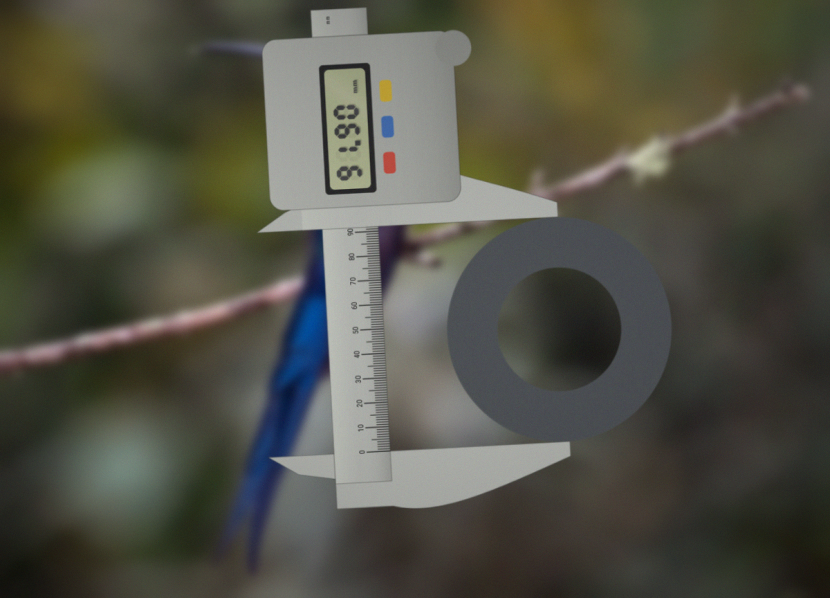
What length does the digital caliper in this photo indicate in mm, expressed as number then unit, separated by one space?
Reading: 91.90 mm
